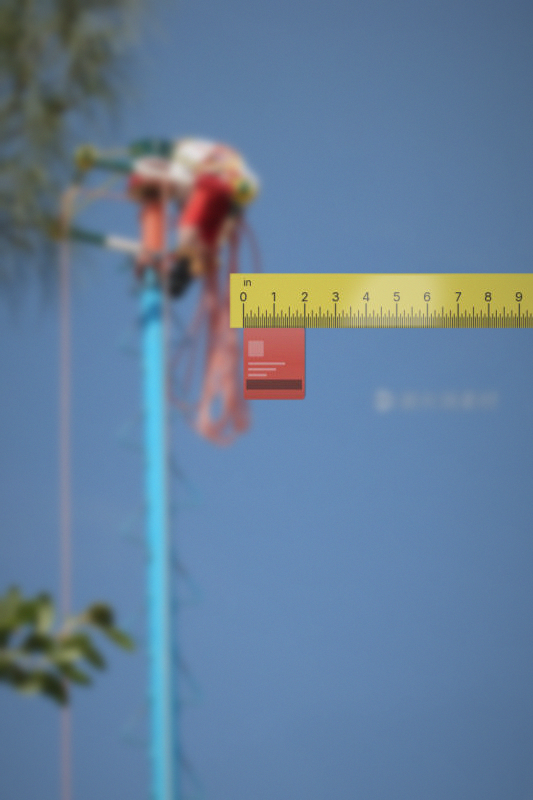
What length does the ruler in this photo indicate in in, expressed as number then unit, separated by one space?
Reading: 2 in
